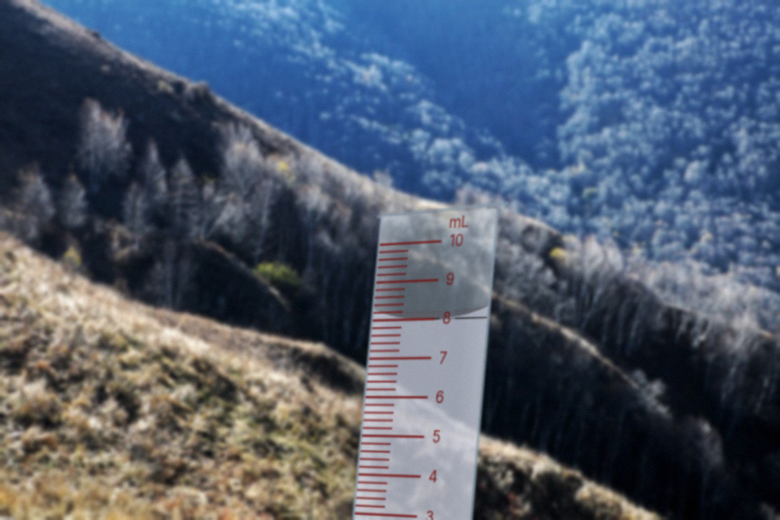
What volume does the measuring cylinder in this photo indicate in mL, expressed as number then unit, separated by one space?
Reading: 8 mL
